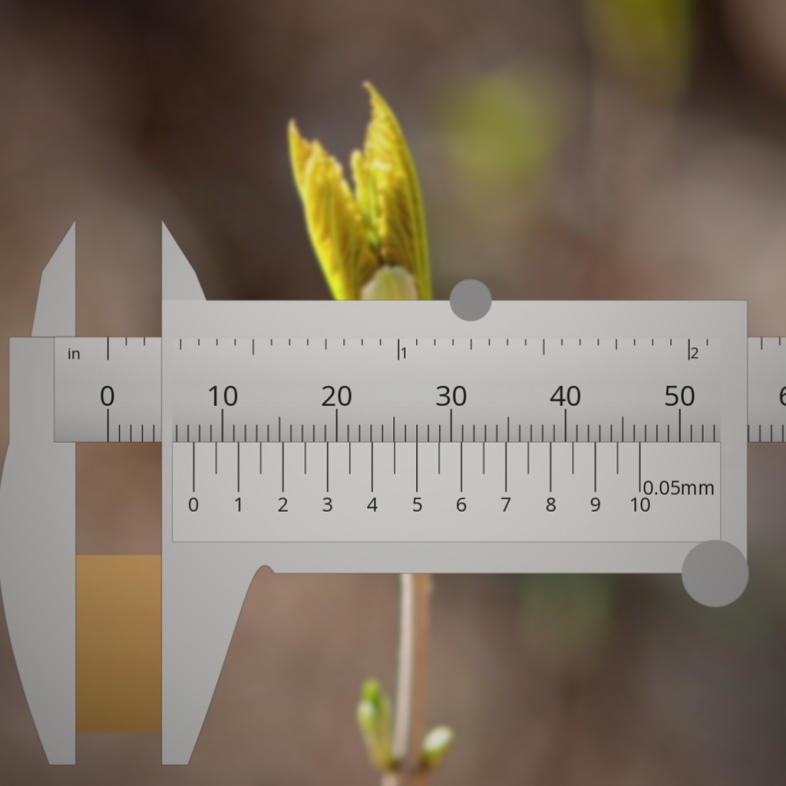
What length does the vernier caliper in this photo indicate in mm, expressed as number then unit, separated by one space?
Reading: 7.5 mm
